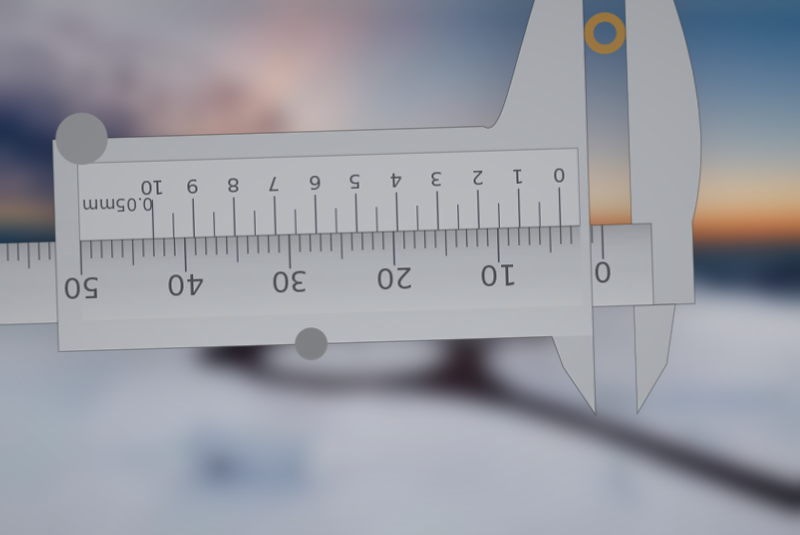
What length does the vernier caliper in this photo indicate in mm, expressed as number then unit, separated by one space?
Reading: 4.0 mm
